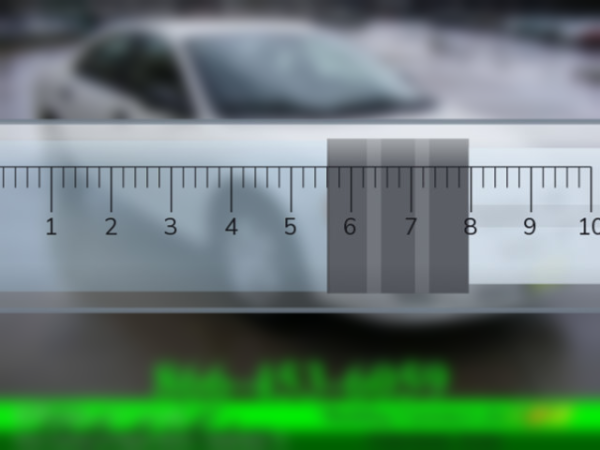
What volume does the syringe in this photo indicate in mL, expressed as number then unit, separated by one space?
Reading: 5.6 mL
